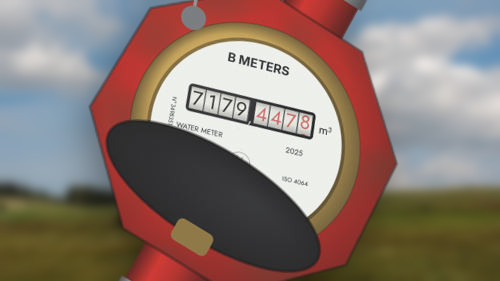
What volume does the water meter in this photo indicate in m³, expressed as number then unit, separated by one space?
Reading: 7179.4478 m³
